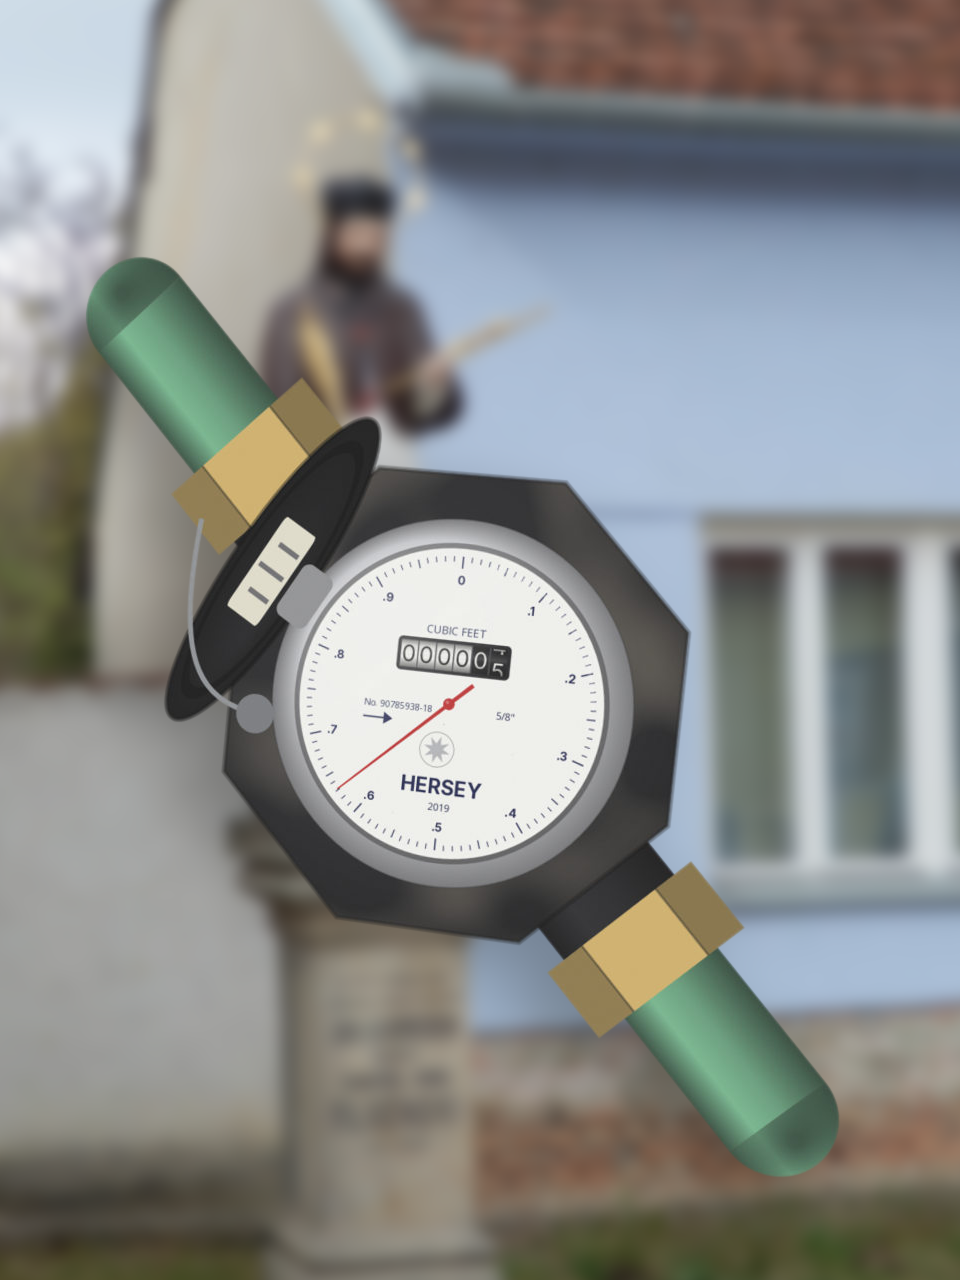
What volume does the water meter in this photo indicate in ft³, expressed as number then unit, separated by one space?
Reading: 4.63 ft³
